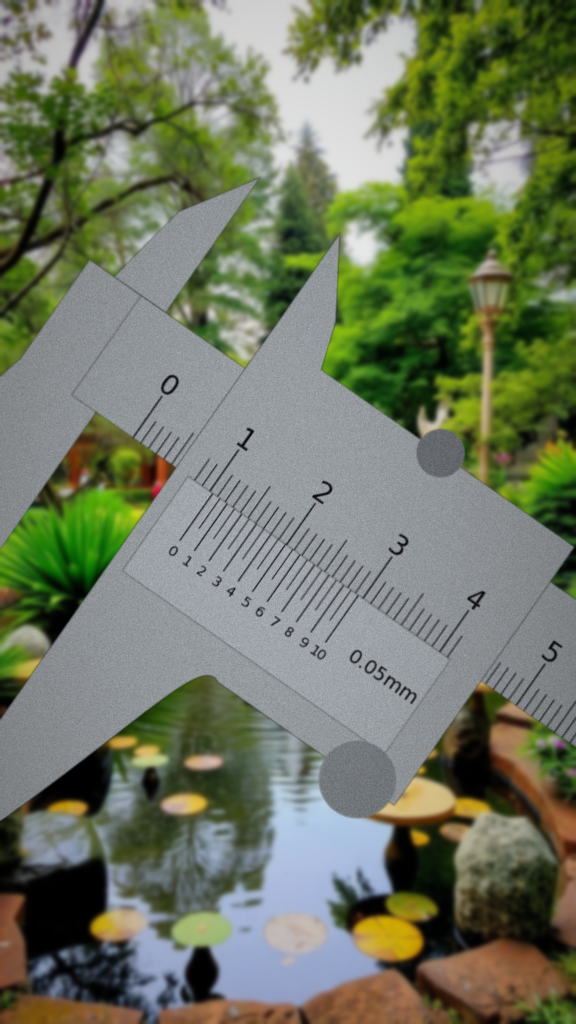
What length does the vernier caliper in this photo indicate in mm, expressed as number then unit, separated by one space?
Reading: 10.4 mm
